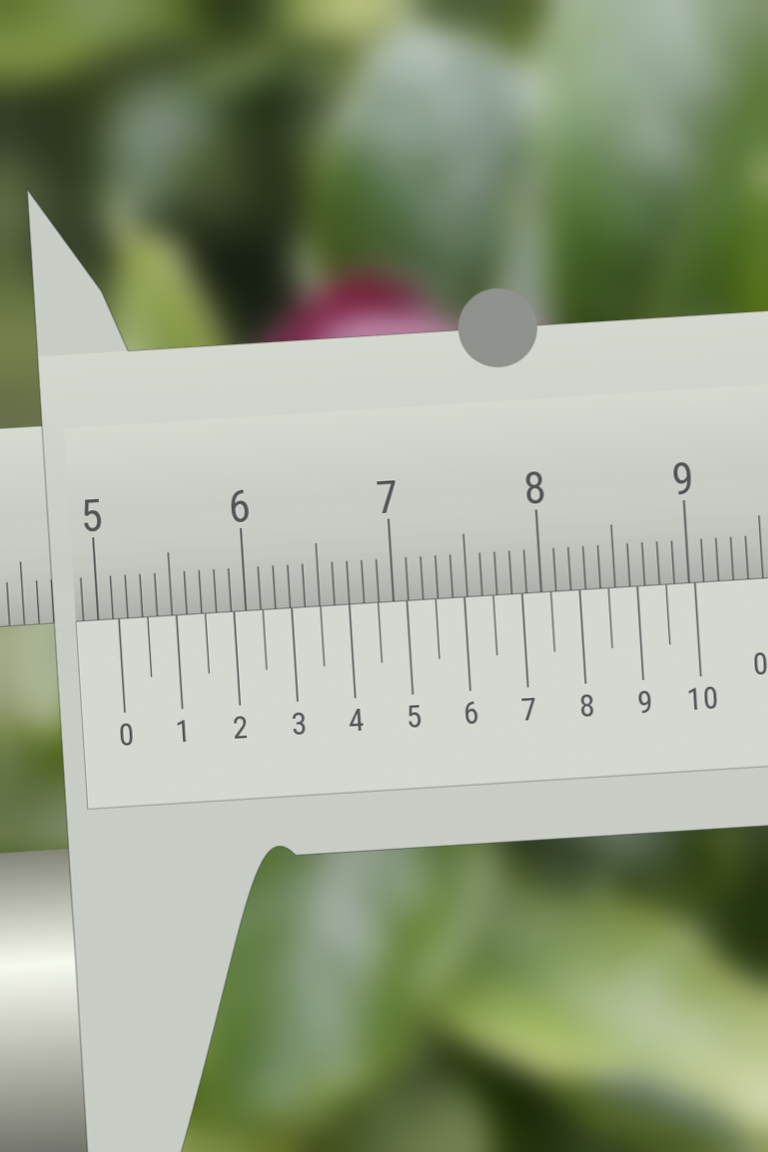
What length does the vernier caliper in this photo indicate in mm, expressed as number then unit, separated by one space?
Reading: 51.4 mm
